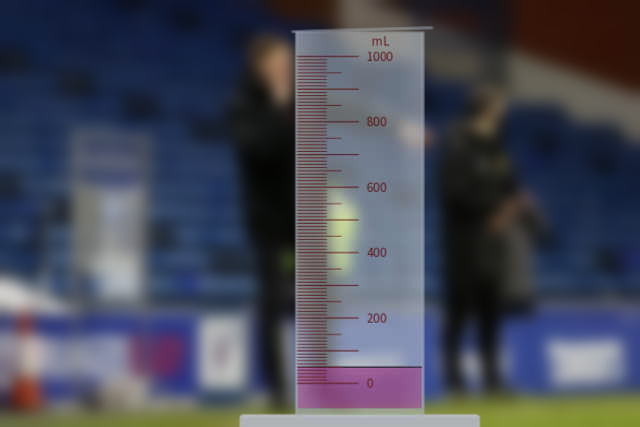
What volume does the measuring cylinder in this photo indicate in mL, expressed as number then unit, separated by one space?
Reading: 50 mL
